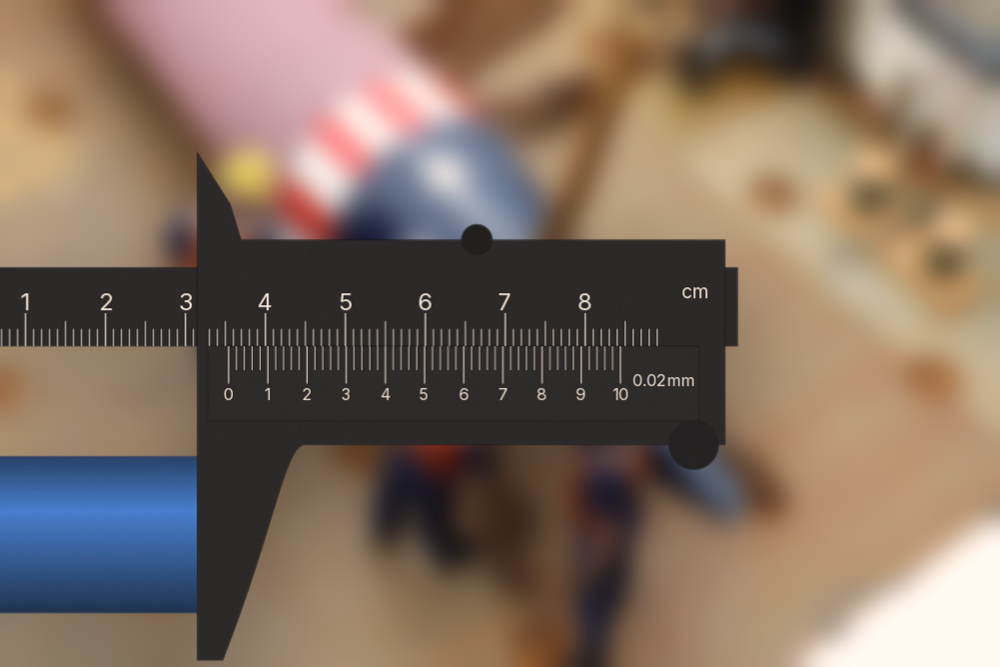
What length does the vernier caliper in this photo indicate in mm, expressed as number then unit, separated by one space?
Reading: 35.4 mm
